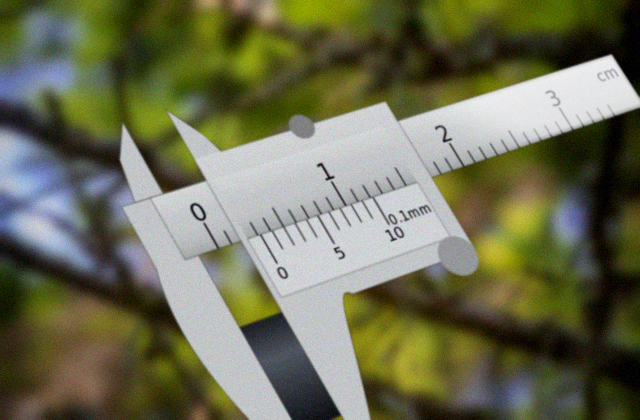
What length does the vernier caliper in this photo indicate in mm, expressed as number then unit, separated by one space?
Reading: 3.2 mm
